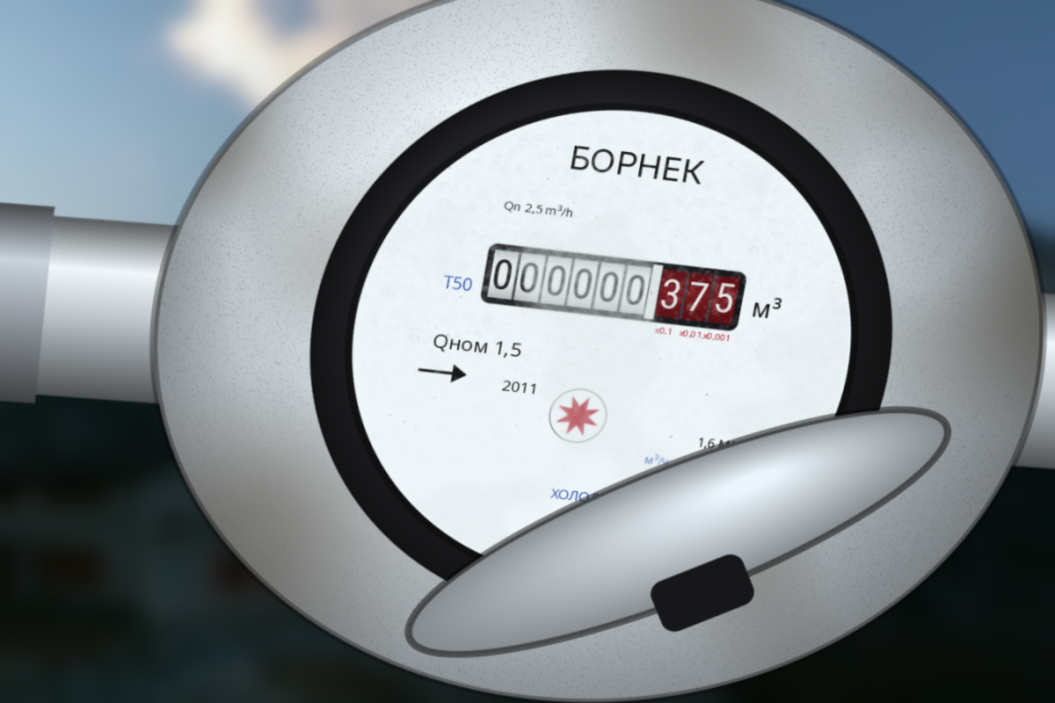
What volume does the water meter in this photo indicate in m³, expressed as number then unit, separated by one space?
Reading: 0.375 m³
